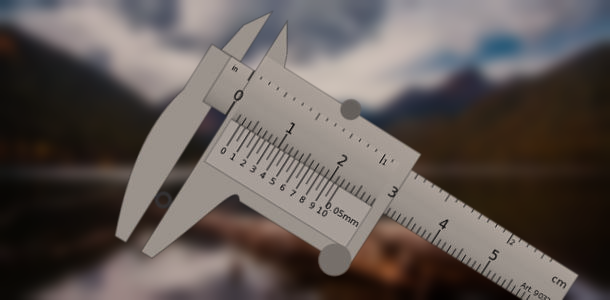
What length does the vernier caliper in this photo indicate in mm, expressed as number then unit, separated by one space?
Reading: 2.8 mm
